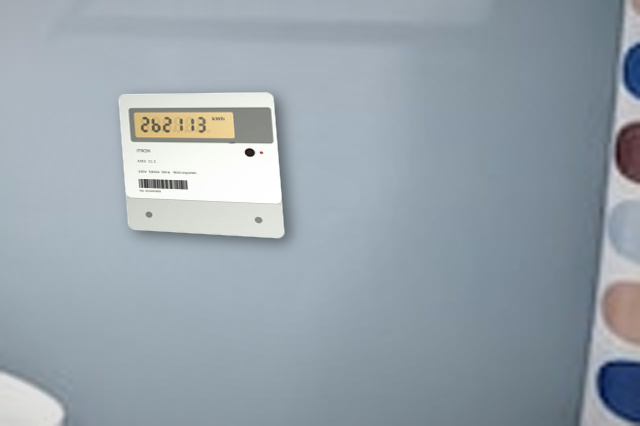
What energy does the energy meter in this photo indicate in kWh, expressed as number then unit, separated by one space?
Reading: 262113 kWh
